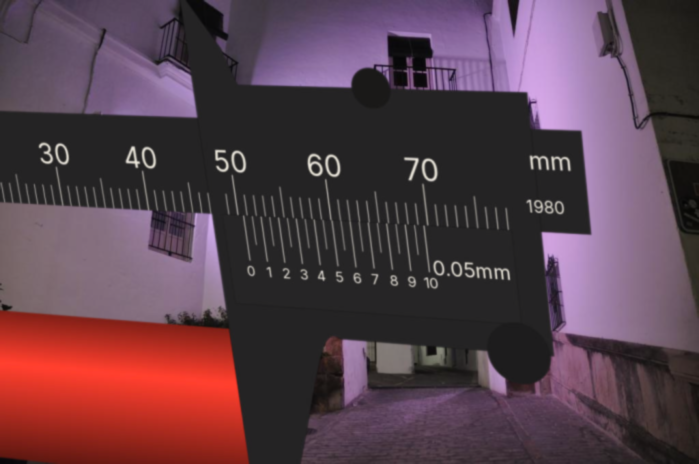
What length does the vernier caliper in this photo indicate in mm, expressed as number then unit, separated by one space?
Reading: 50.6 mm
